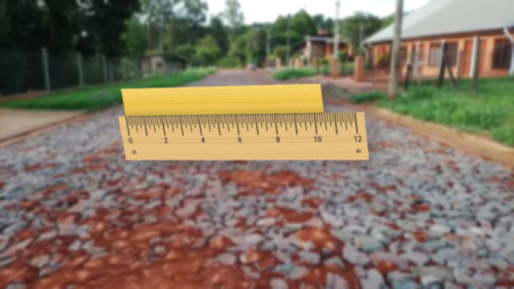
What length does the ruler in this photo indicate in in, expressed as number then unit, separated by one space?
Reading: 10.5 in
